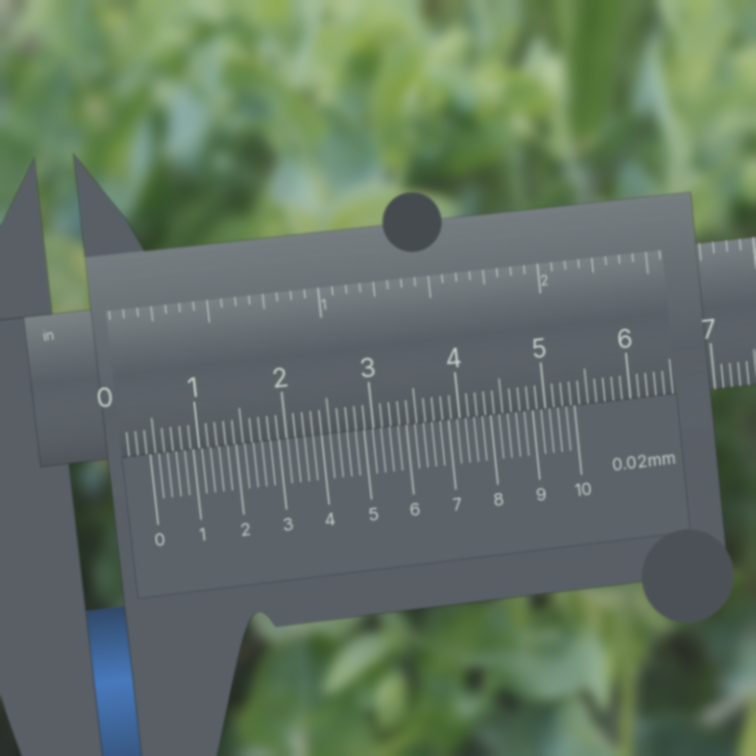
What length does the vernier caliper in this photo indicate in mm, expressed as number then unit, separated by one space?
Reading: 4.4 mm
